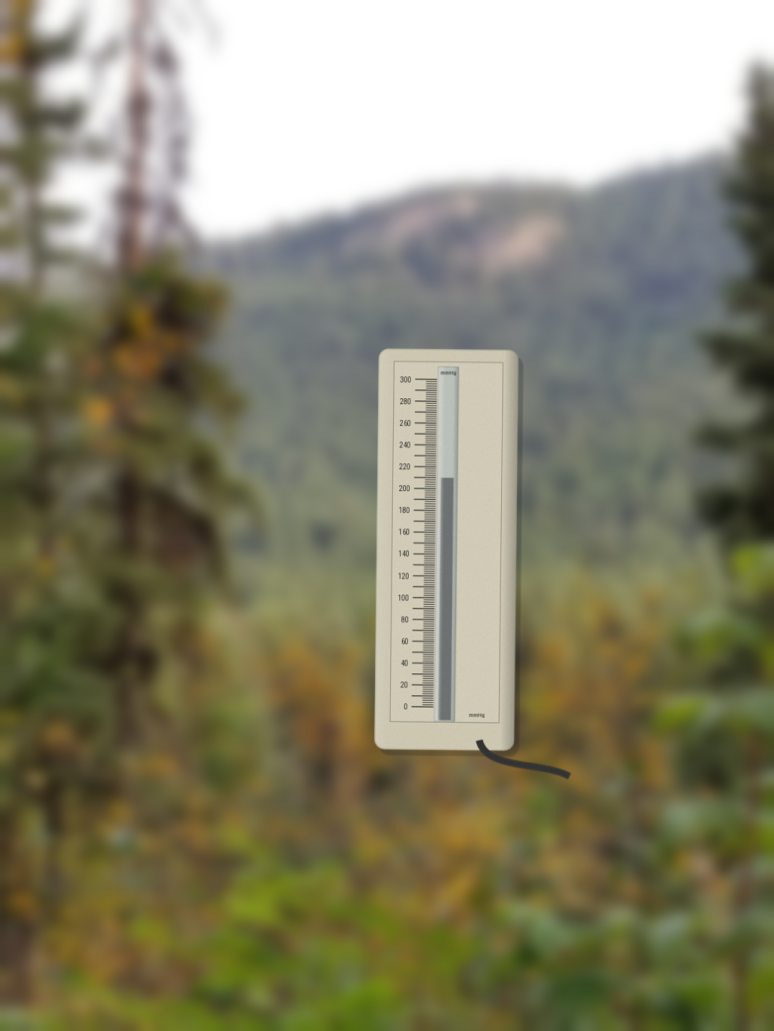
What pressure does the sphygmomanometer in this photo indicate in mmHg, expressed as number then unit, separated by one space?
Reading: 210 mmHg
